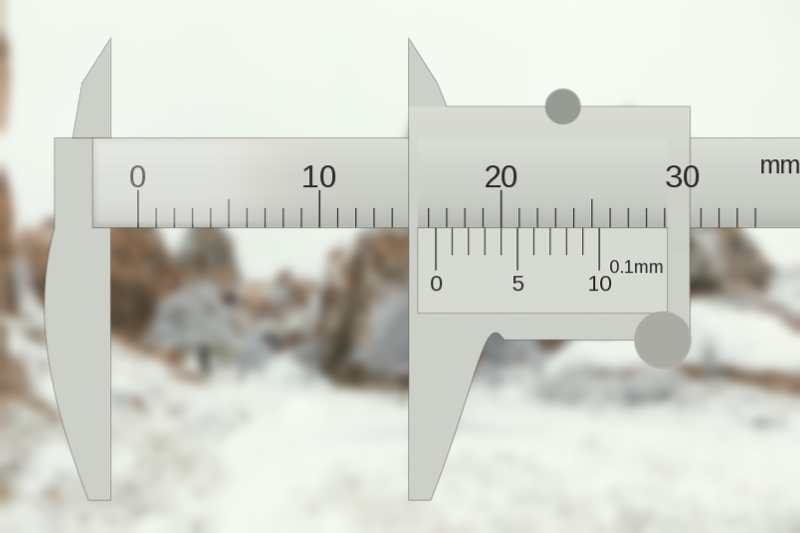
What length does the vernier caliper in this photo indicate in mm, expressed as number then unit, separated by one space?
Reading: 16.4 mm
